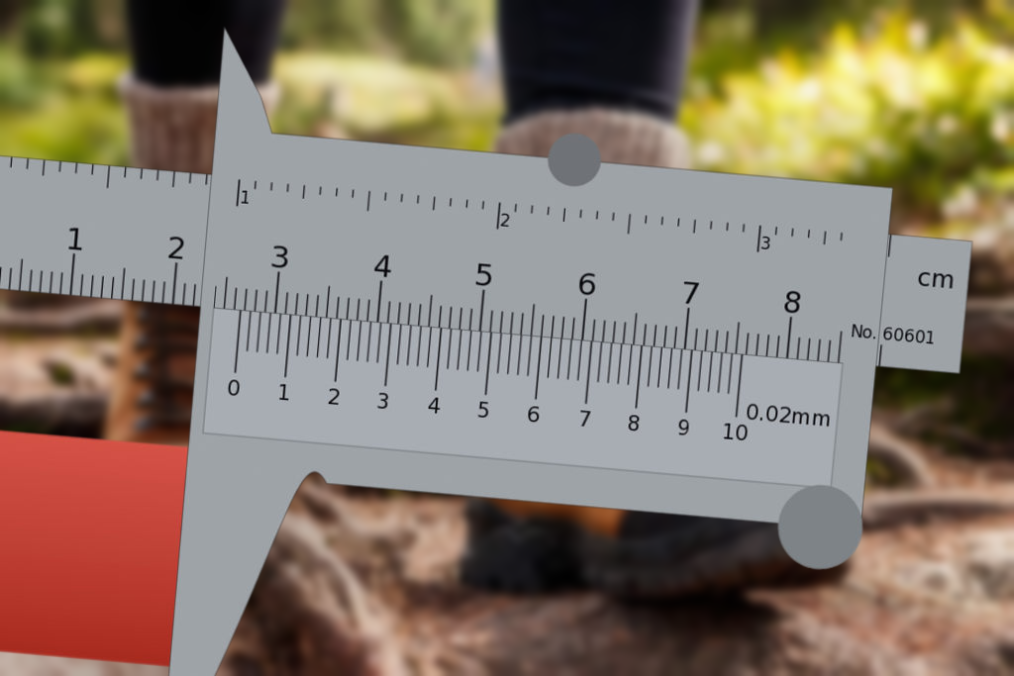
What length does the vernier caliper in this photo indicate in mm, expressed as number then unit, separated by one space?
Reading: 26.6 mm
